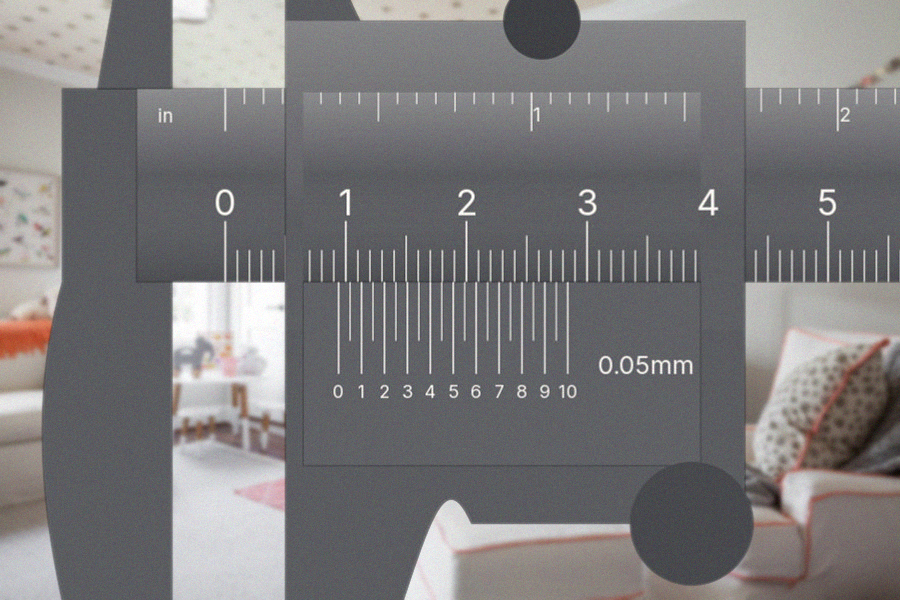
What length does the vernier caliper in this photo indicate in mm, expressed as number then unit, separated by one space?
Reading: 9.4 mm
